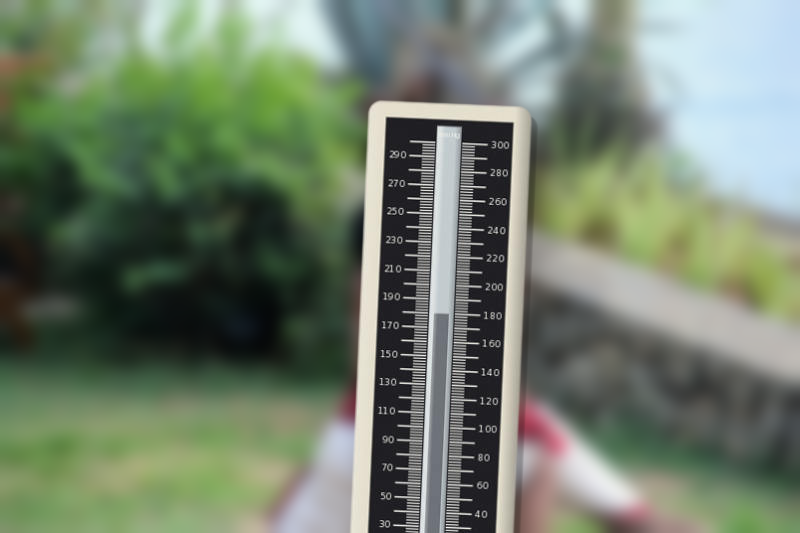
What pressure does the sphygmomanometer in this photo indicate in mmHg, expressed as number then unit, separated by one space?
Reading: 180 mmHg
